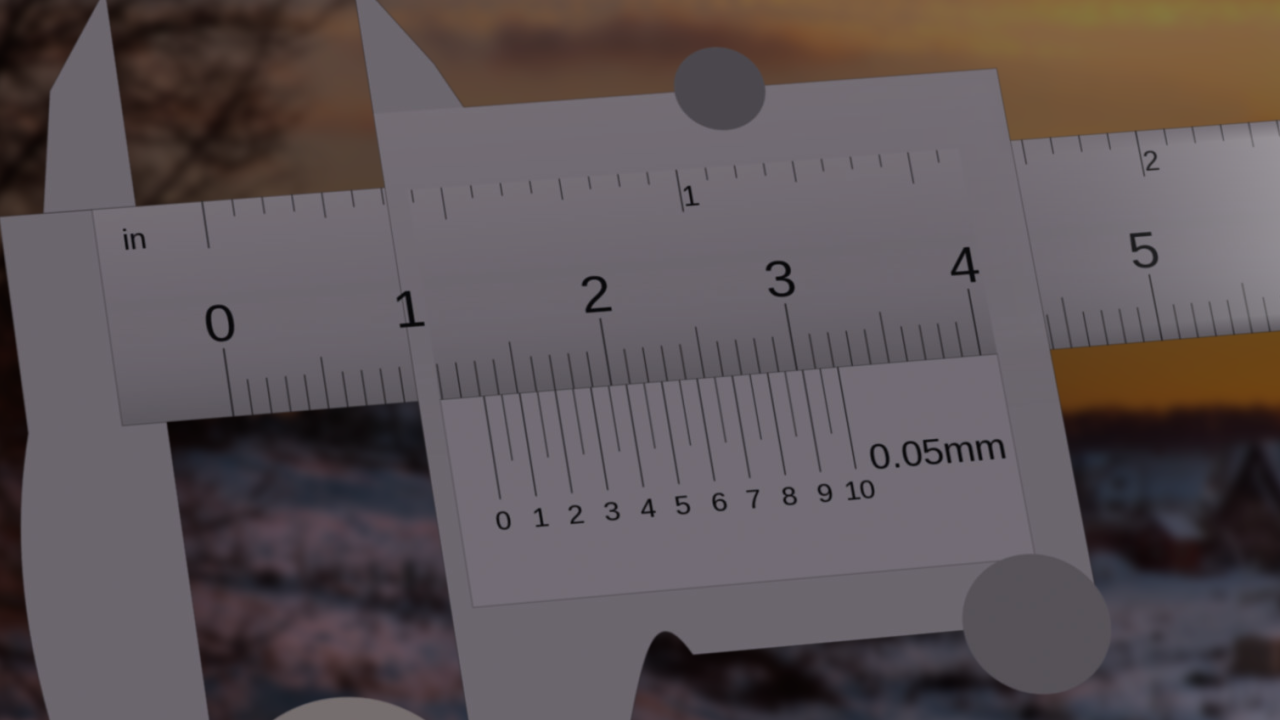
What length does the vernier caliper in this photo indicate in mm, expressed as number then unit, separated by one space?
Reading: 13.2 mm
